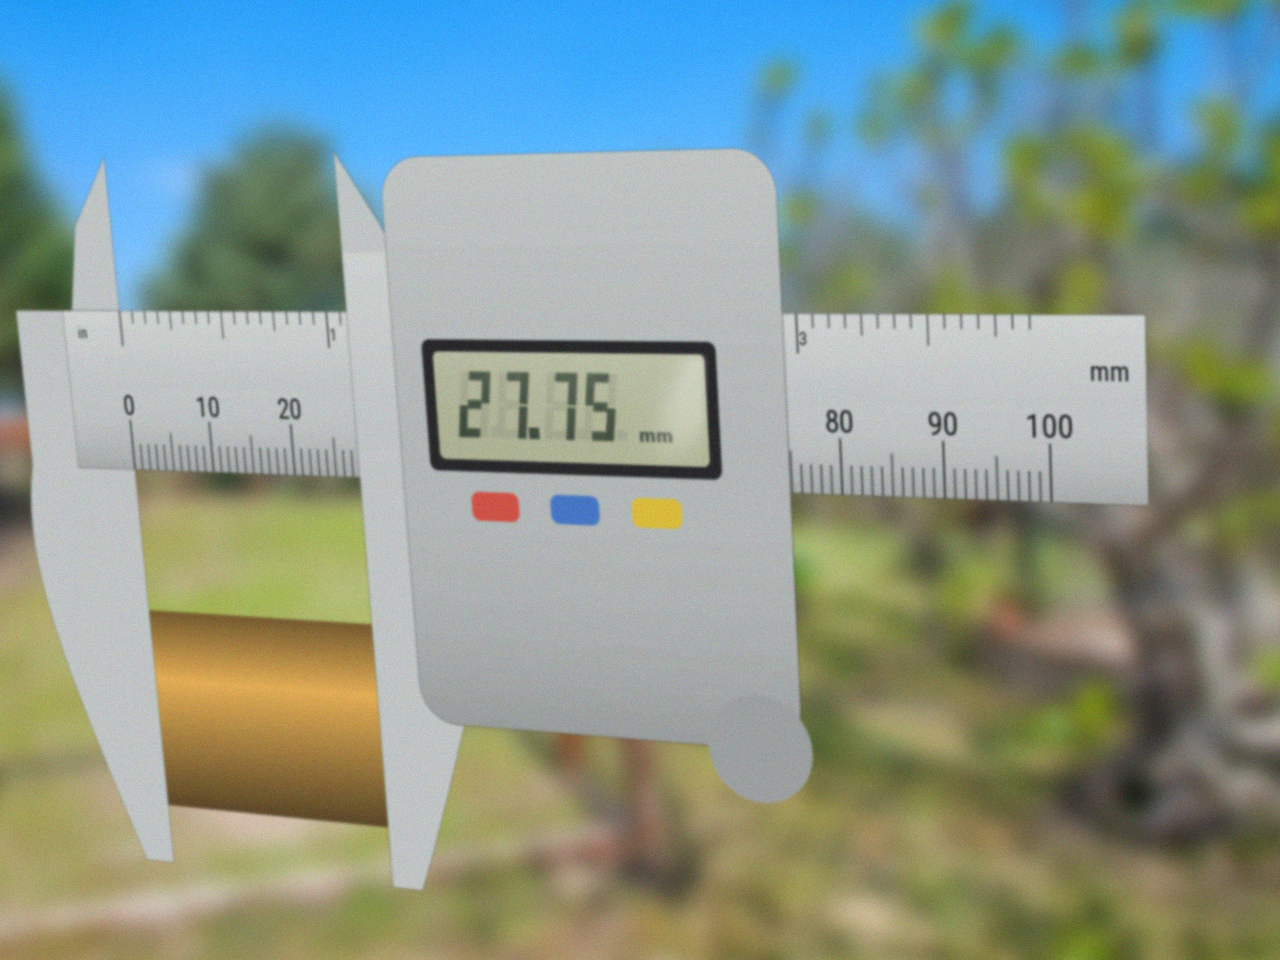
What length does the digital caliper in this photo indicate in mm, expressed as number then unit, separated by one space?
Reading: 27.75 mm
